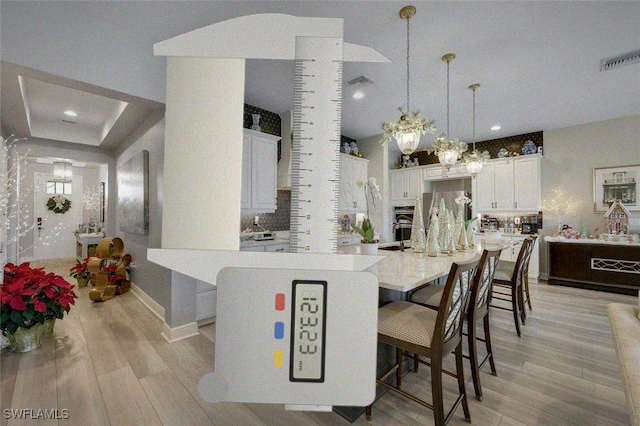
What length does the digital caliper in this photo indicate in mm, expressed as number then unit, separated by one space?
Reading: 123.23 mm
